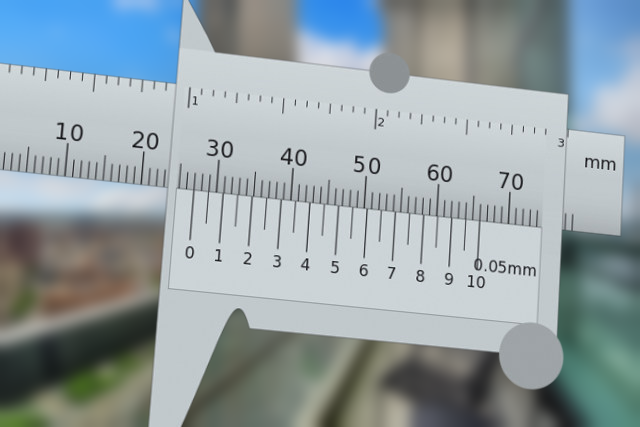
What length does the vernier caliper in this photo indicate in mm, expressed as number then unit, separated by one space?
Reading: 27.0 mm
